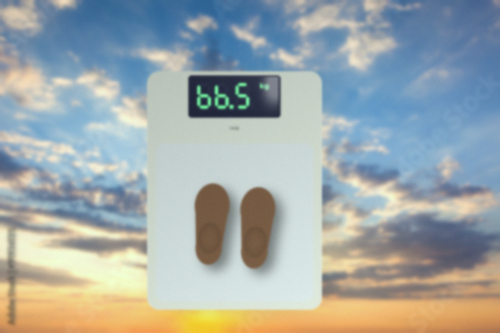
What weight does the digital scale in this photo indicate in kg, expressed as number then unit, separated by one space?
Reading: 66.5 kg
